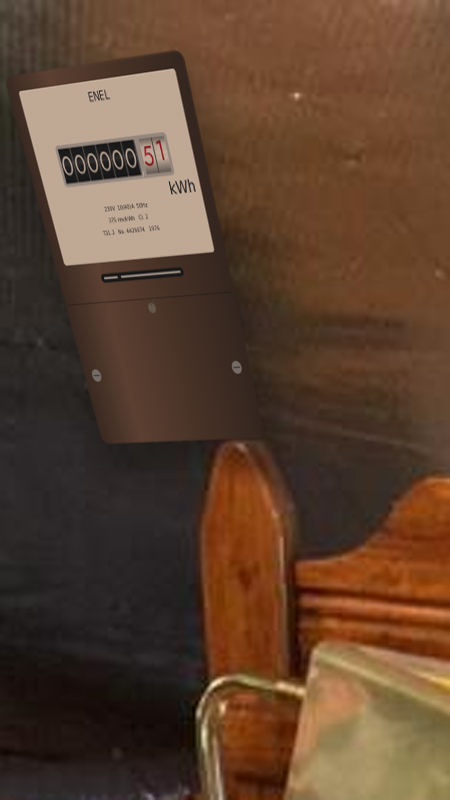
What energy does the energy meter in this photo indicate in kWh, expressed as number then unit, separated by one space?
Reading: 0.51 kWh
